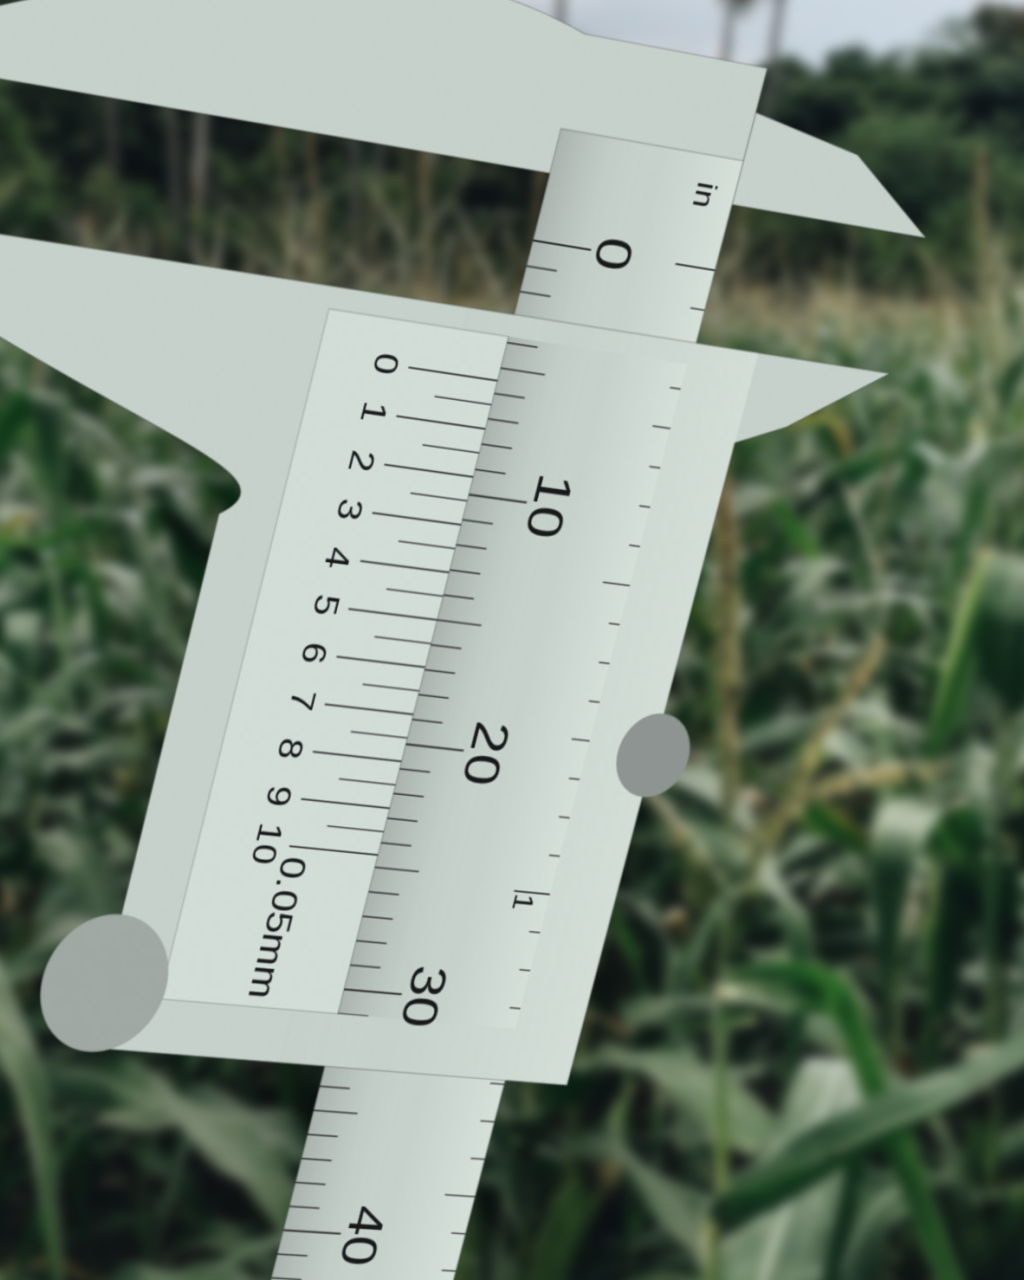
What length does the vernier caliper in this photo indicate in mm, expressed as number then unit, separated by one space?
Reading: 5.5 mm
